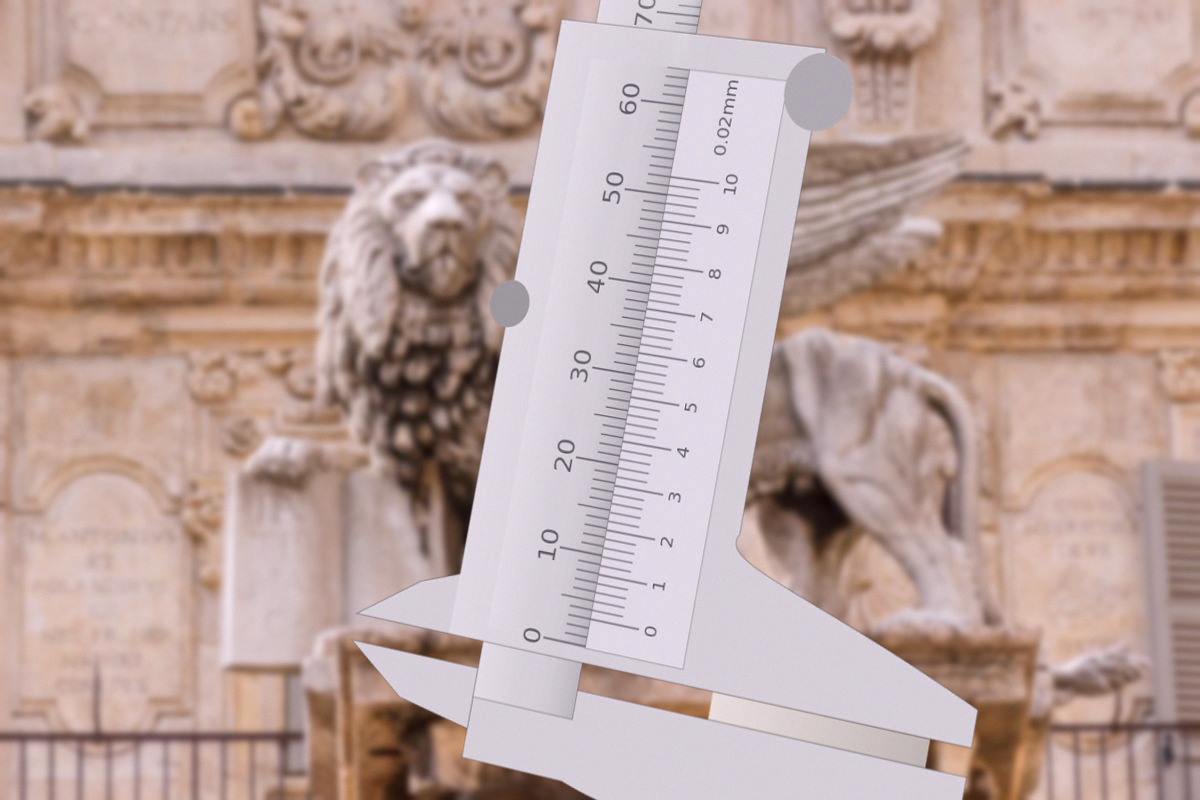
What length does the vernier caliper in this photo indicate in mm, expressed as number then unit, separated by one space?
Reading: 3.0 mm
